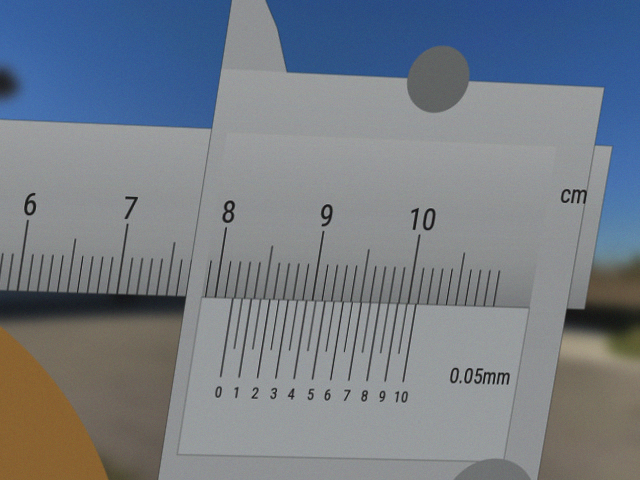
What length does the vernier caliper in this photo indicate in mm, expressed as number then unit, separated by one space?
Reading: 81.8 mm
